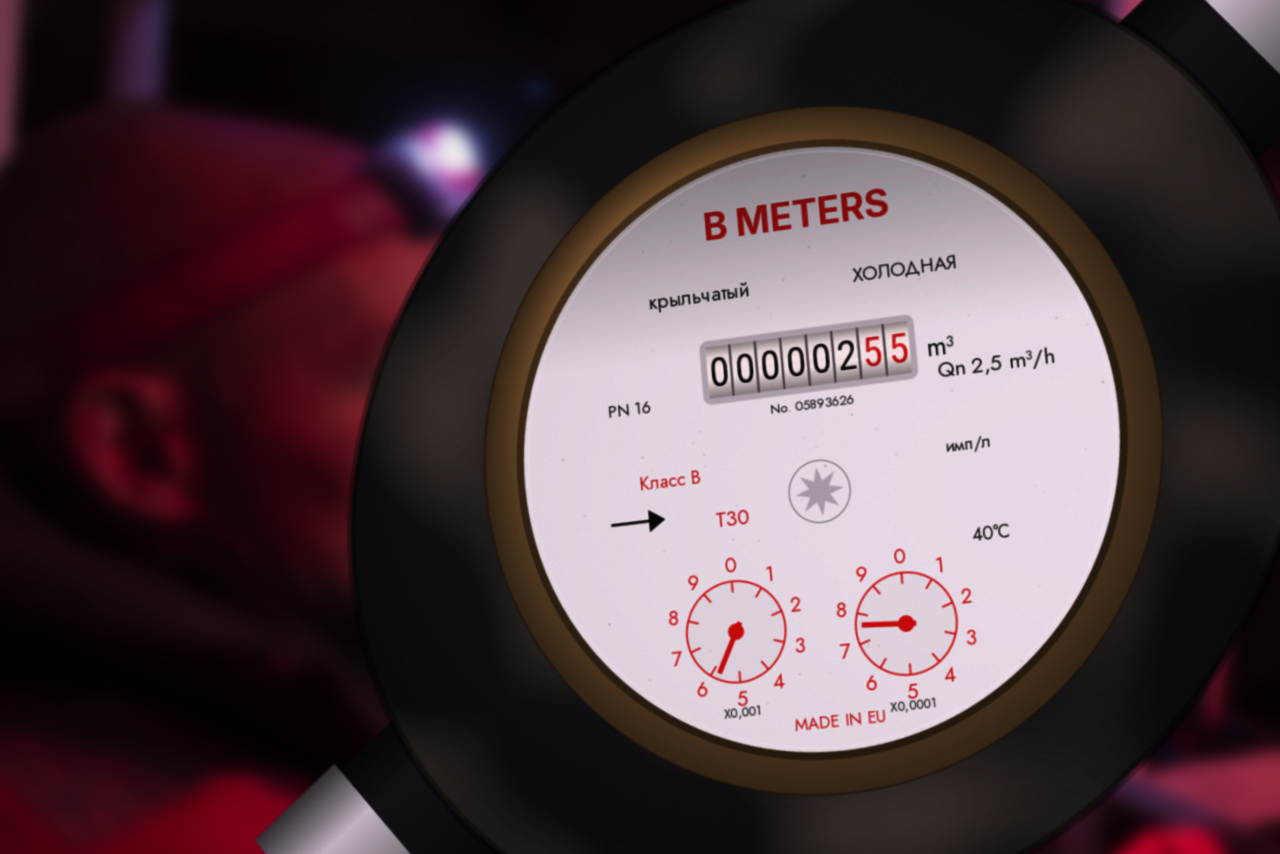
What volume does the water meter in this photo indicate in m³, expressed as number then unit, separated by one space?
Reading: 2.5557 m³
